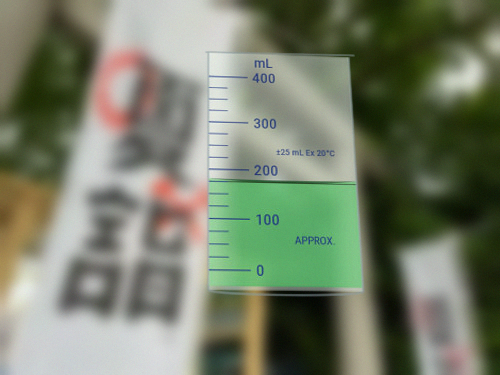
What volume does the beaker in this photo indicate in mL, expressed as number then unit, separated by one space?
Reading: 175 mL
